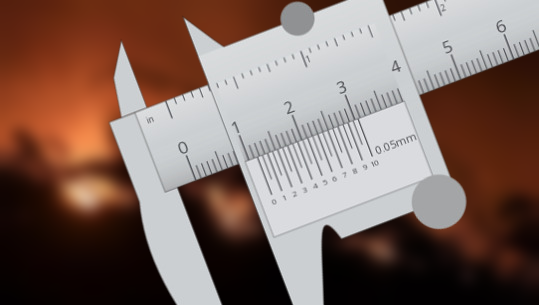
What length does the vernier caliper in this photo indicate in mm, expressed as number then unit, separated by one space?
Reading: 11.6 mm
